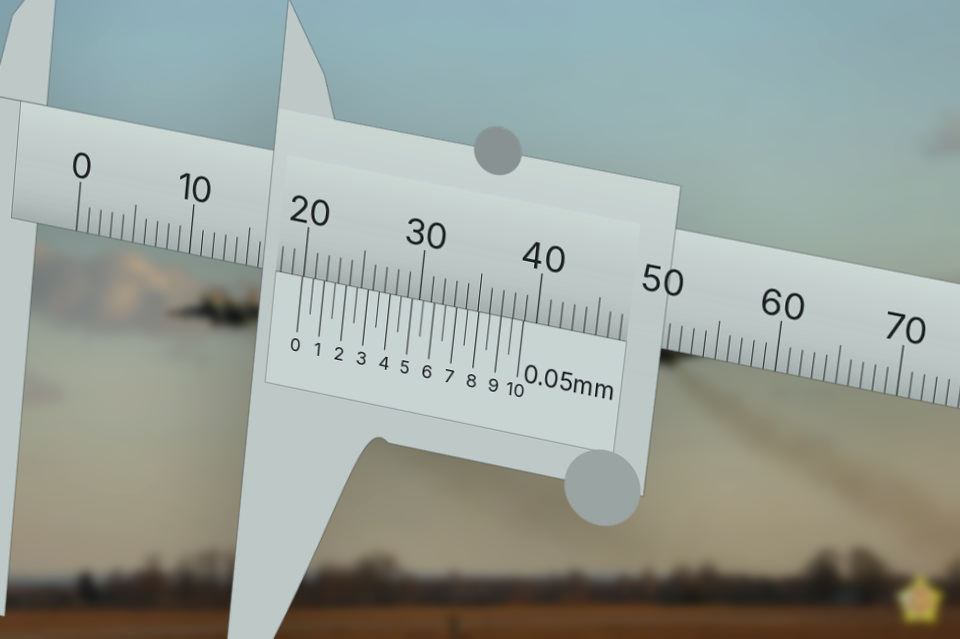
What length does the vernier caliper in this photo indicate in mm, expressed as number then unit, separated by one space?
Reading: 19.9 mm
